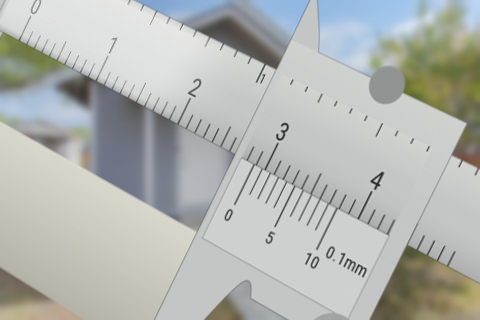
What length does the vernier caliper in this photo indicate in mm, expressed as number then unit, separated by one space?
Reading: 28.8 mm
